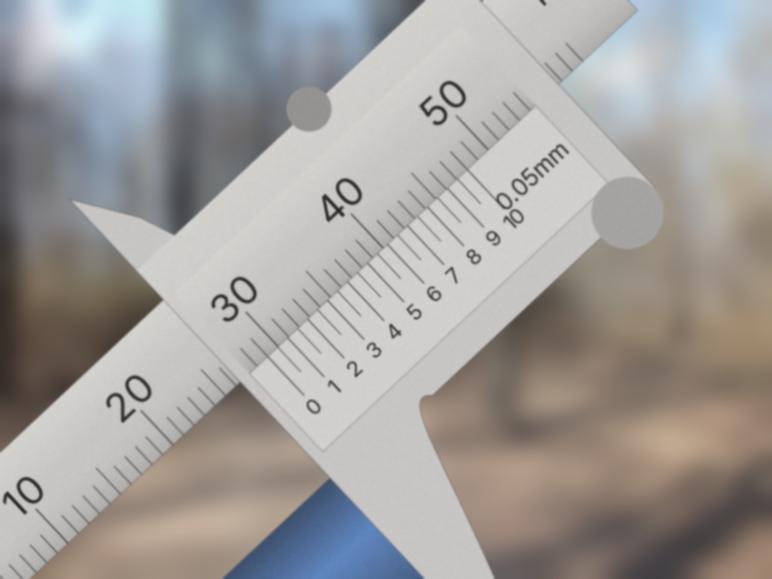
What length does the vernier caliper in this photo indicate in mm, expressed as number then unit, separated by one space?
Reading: 29.0 mm
